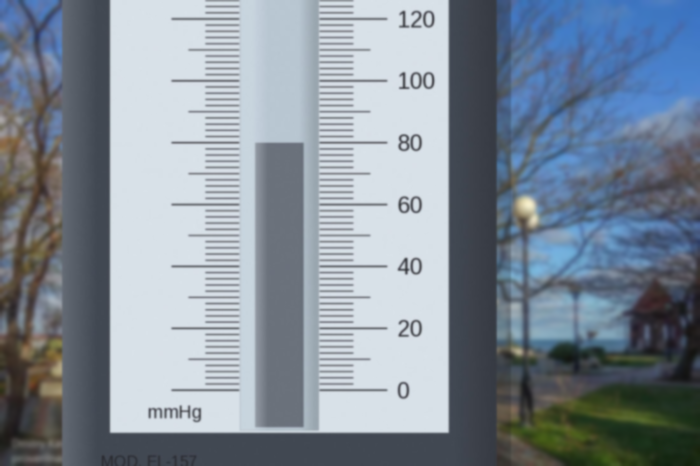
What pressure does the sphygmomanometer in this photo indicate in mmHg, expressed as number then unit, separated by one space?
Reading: 80 mmHg
